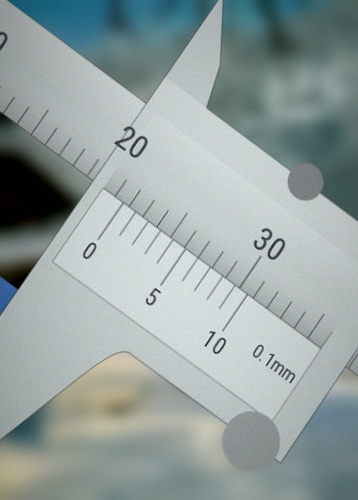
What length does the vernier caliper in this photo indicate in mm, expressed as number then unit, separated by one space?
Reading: 21.6 mm
